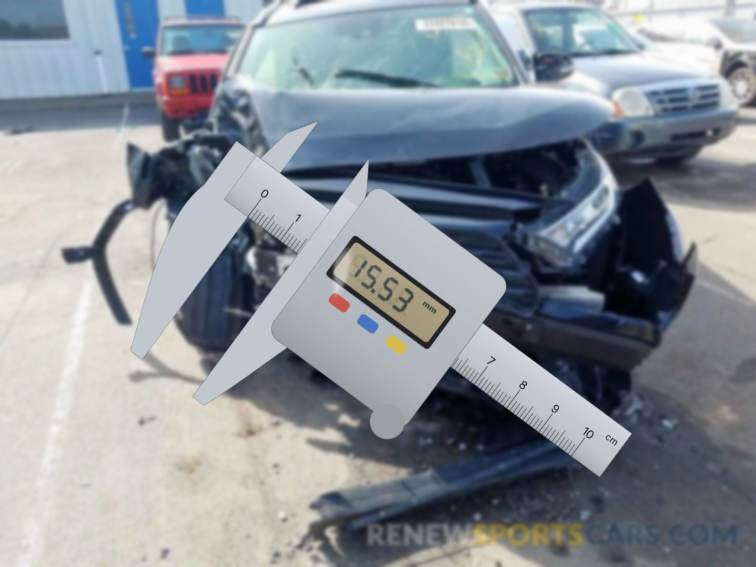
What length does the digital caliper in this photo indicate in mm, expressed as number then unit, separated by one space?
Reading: 15.53 mm
